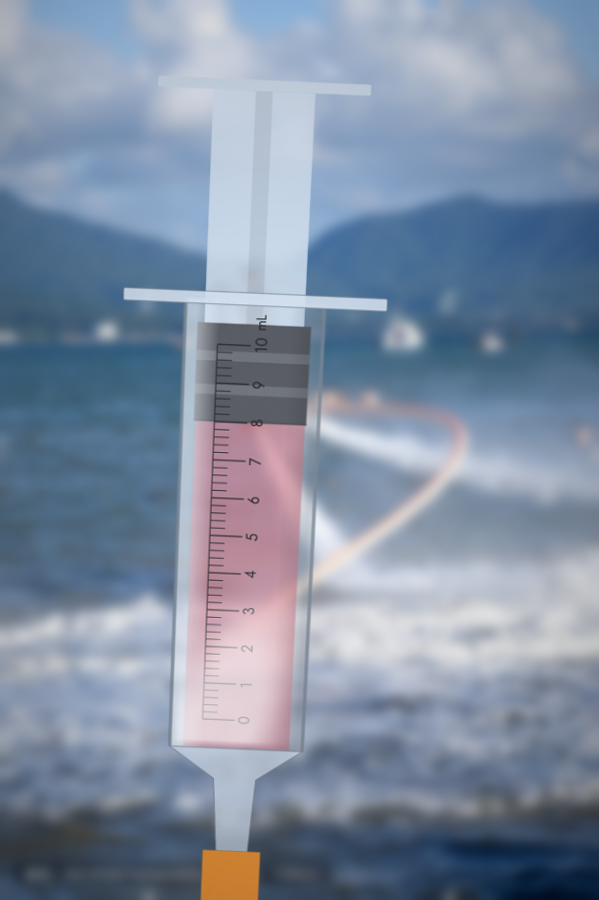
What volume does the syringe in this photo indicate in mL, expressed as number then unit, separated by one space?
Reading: 8 mL
